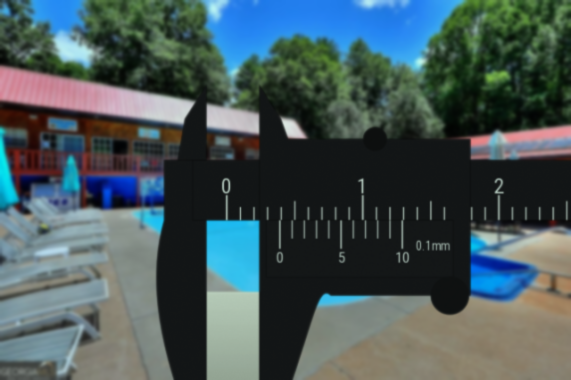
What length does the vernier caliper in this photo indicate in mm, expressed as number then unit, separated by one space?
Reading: 3.9 mm
